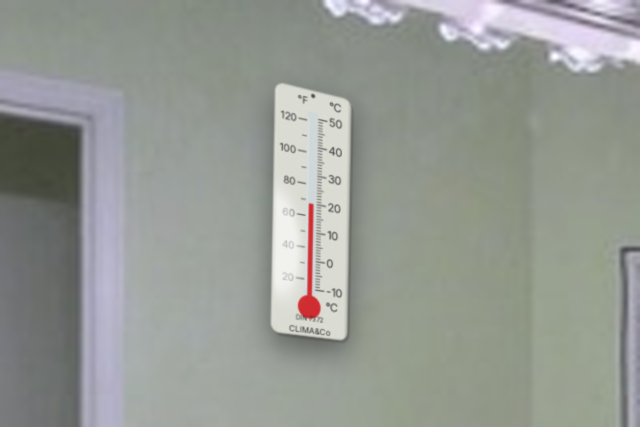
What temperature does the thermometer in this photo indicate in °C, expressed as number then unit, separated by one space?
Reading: 20 °C
